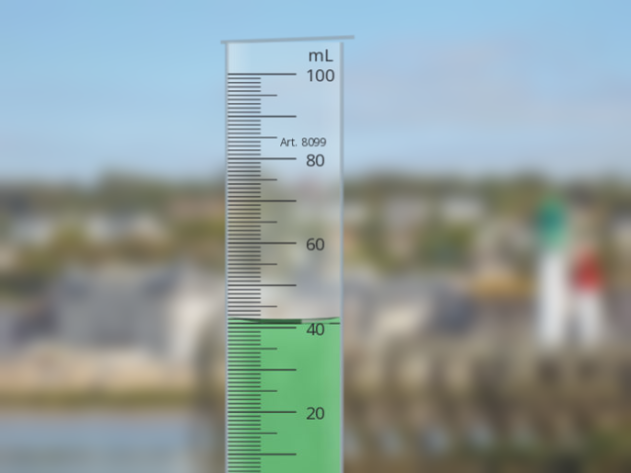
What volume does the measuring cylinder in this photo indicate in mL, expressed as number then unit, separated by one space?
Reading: 41 mL
